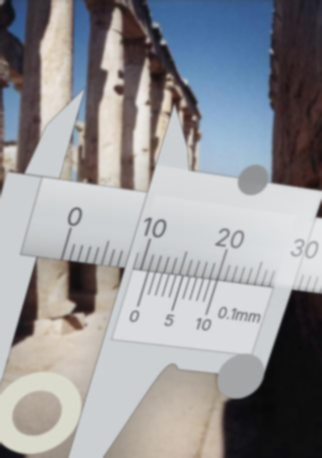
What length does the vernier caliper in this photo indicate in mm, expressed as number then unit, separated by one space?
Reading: 11.0 mm
